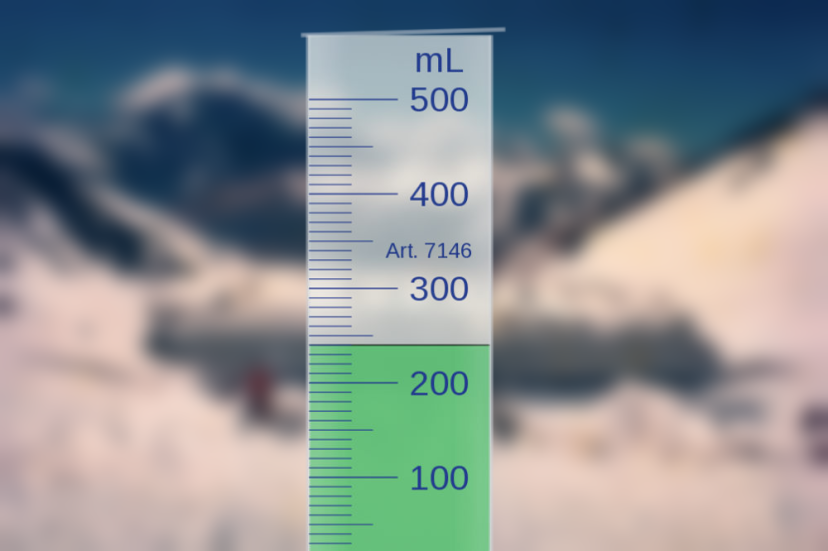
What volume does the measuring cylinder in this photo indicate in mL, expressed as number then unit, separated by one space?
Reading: 240 mL
